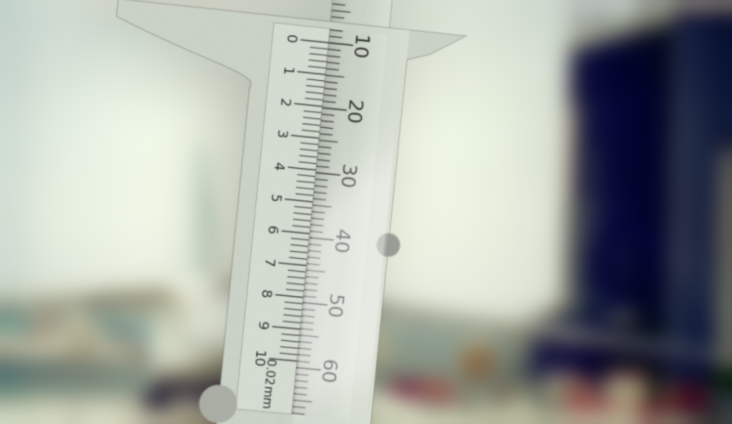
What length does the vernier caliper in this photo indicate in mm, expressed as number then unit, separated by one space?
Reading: 10.0 mm
